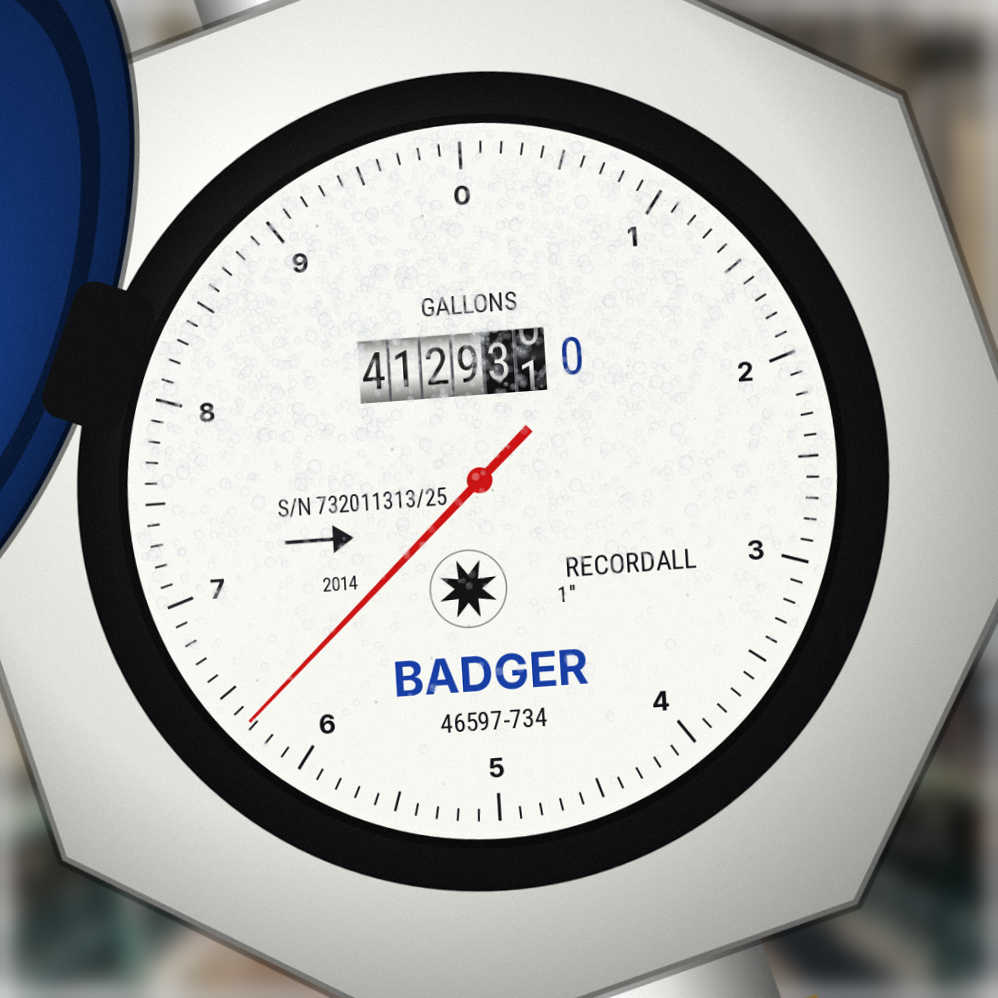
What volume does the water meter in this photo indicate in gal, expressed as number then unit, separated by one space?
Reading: 4129306.3 gal
